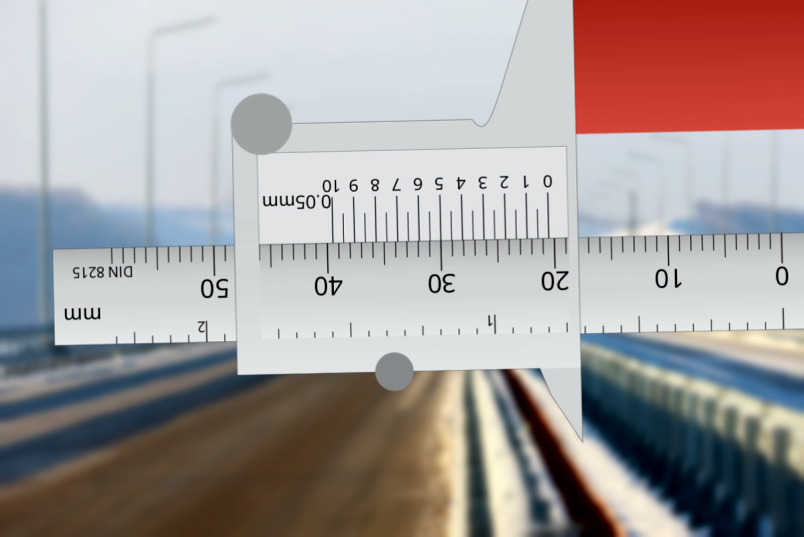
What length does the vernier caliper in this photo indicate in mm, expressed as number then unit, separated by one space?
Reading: 20.5 mm
